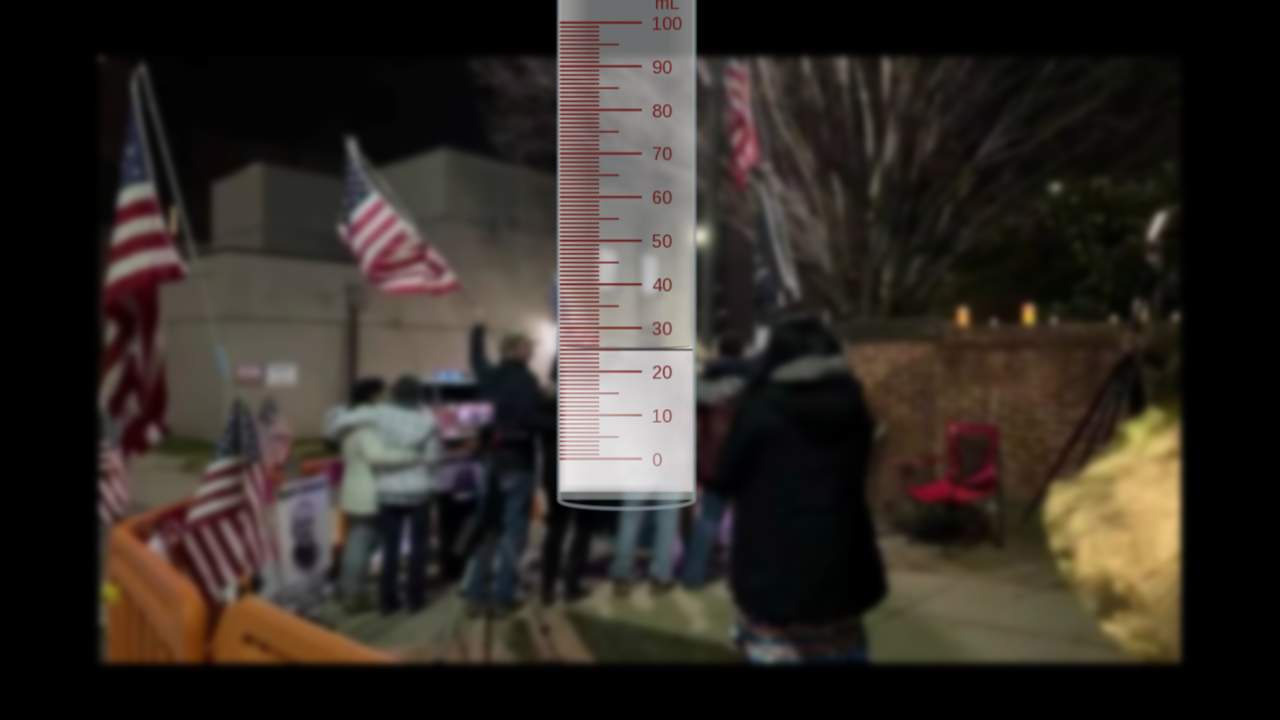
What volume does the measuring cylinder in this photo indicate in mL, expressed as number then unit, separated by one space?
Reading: 25 mL
